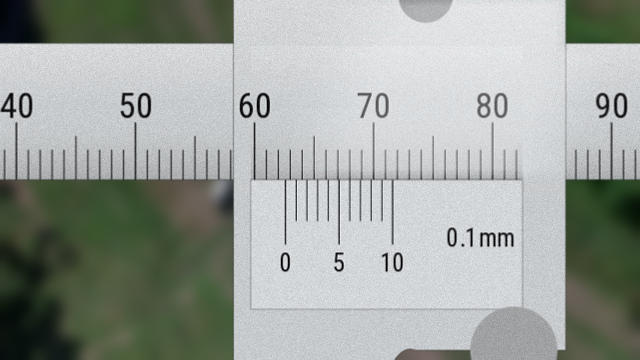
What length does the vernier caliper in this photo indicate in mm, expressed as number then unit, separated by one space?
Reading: 62.6 mm
